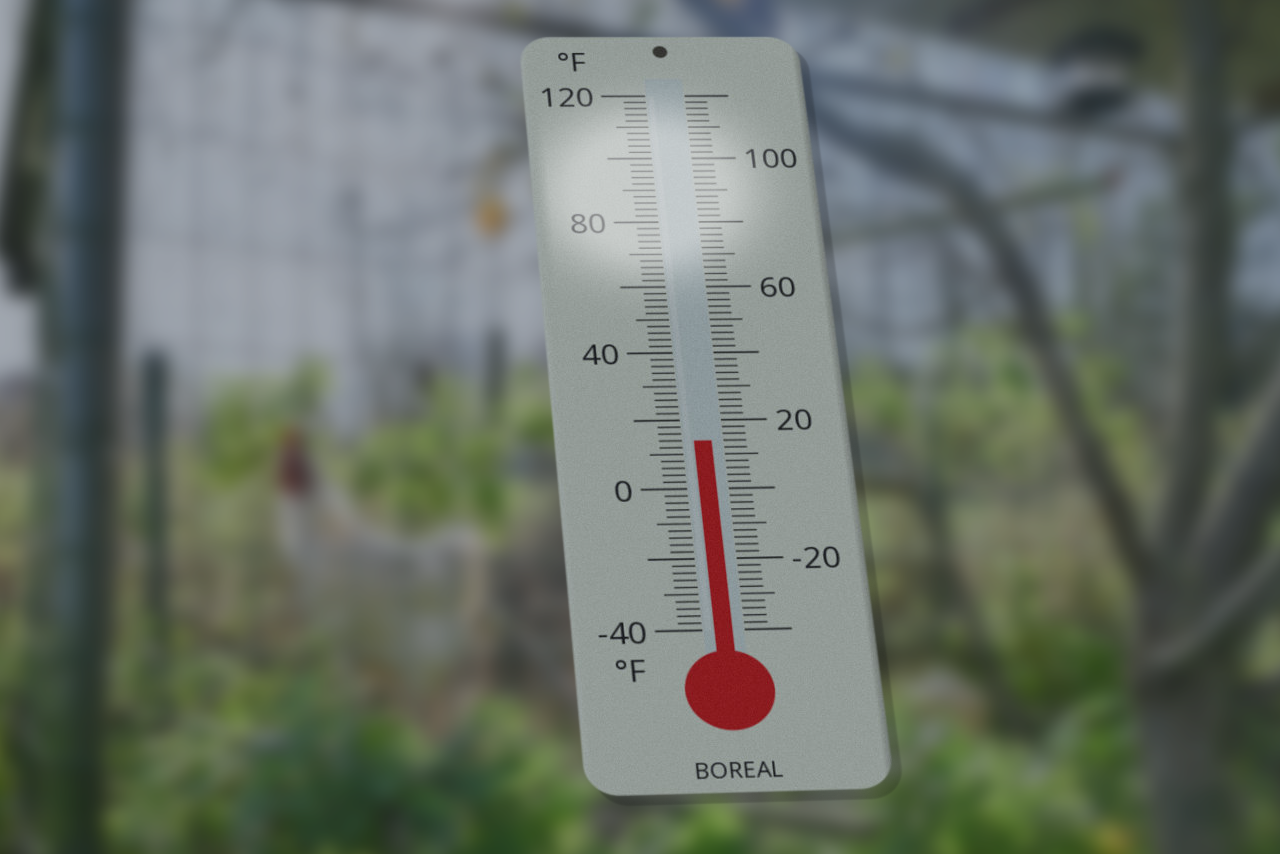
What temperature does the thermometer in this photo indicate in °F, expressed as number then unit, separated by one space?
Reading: 14 °F
